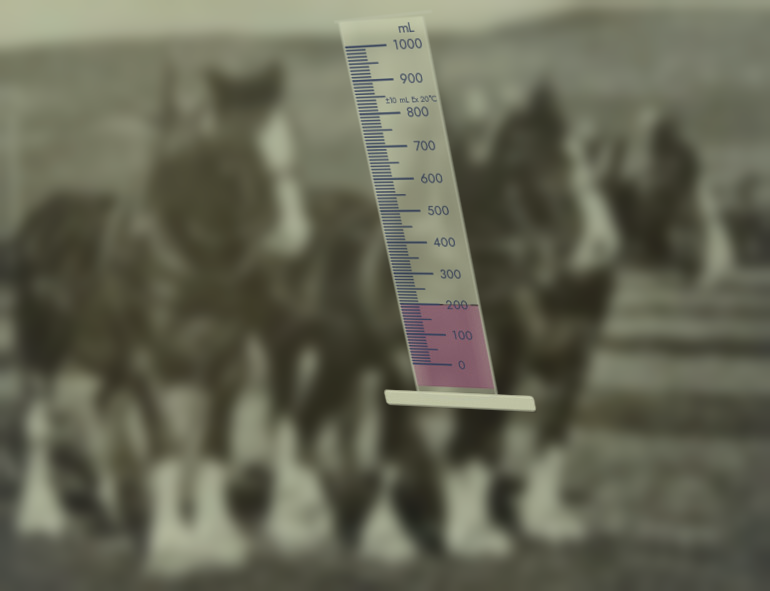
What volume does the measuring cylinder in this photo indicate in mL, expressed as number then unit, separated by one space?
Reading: 200 mL
